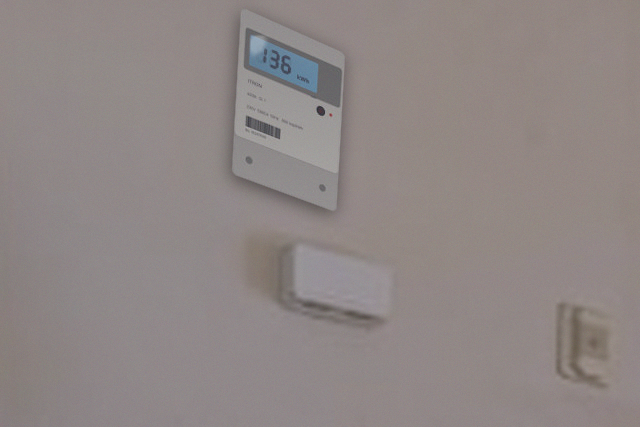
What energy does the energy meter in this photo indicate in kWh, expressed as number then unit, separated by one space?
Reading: 136 kWh
